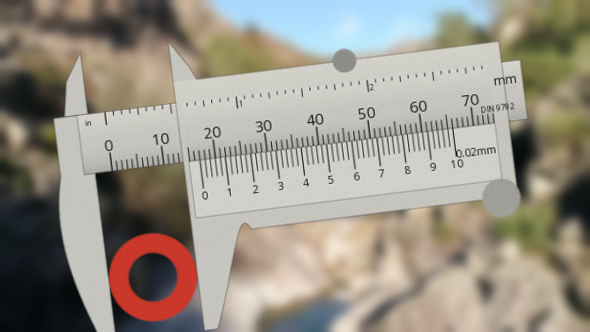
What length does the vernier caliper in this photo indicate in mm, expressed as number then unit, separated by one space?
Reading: 17.0 mm
